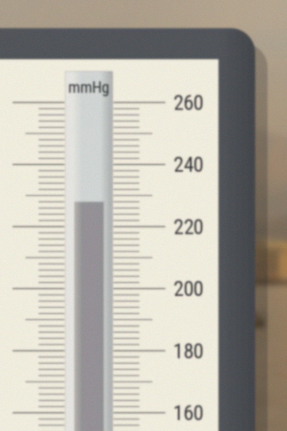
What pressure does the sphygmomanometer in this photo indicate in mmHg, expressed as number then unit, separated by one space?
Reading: 228 mmHg
